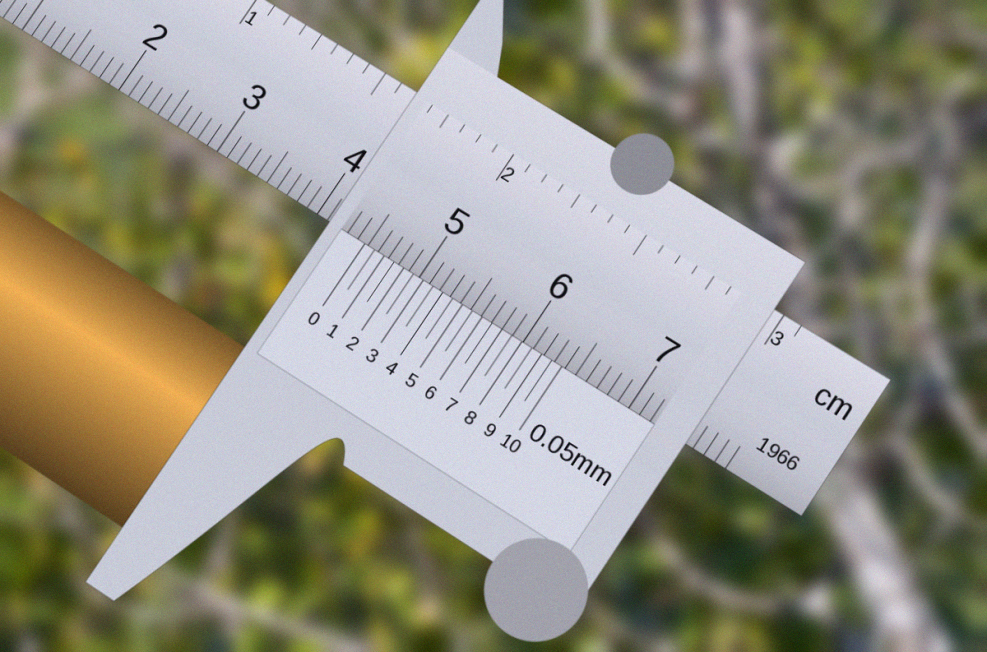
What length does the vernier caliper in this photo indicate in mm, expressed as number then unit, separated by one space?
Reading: 44.7 mm
